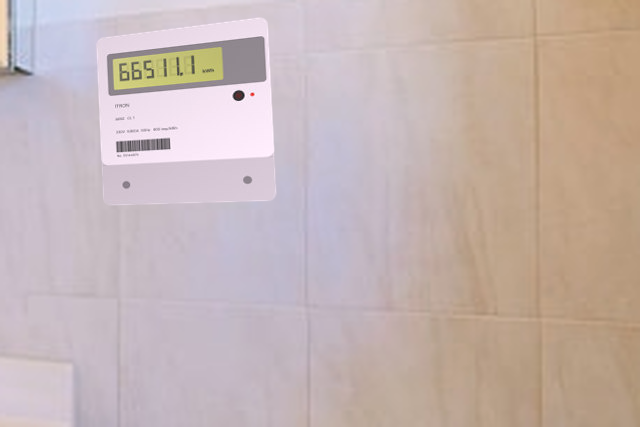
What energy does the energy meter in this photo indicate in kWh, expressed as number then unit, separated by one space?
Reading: 66511.1 kWh
